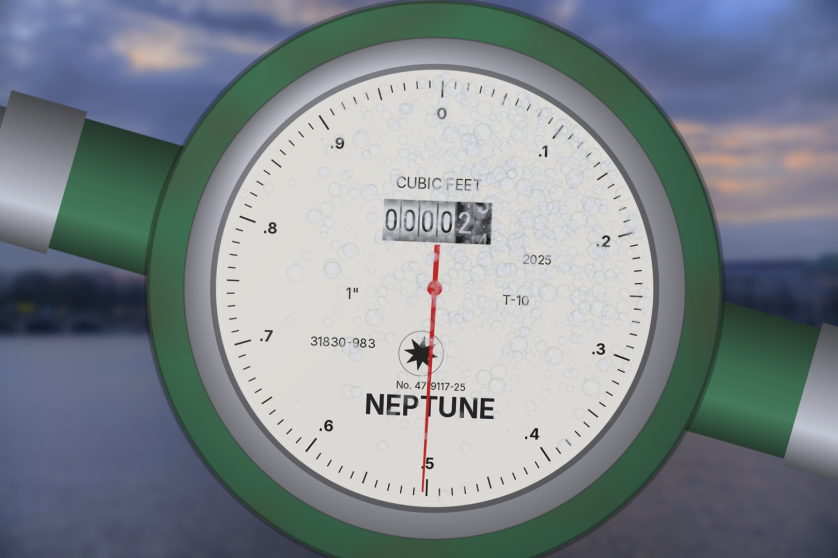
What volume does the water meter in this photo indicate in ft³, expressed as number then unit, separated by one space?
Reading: 23.50 ft³
